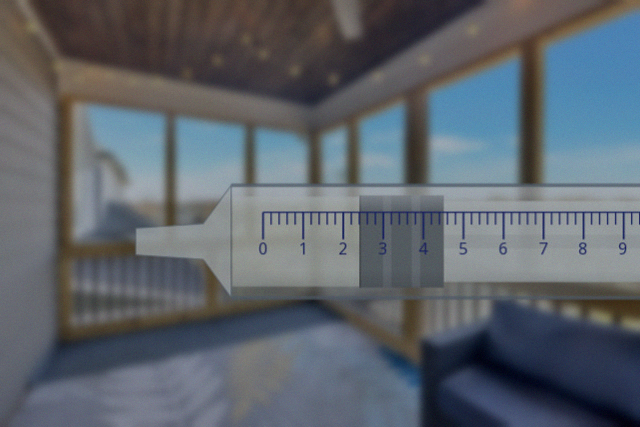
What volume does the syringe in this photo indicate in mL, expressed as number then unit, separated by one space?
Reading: 2.4 mL
